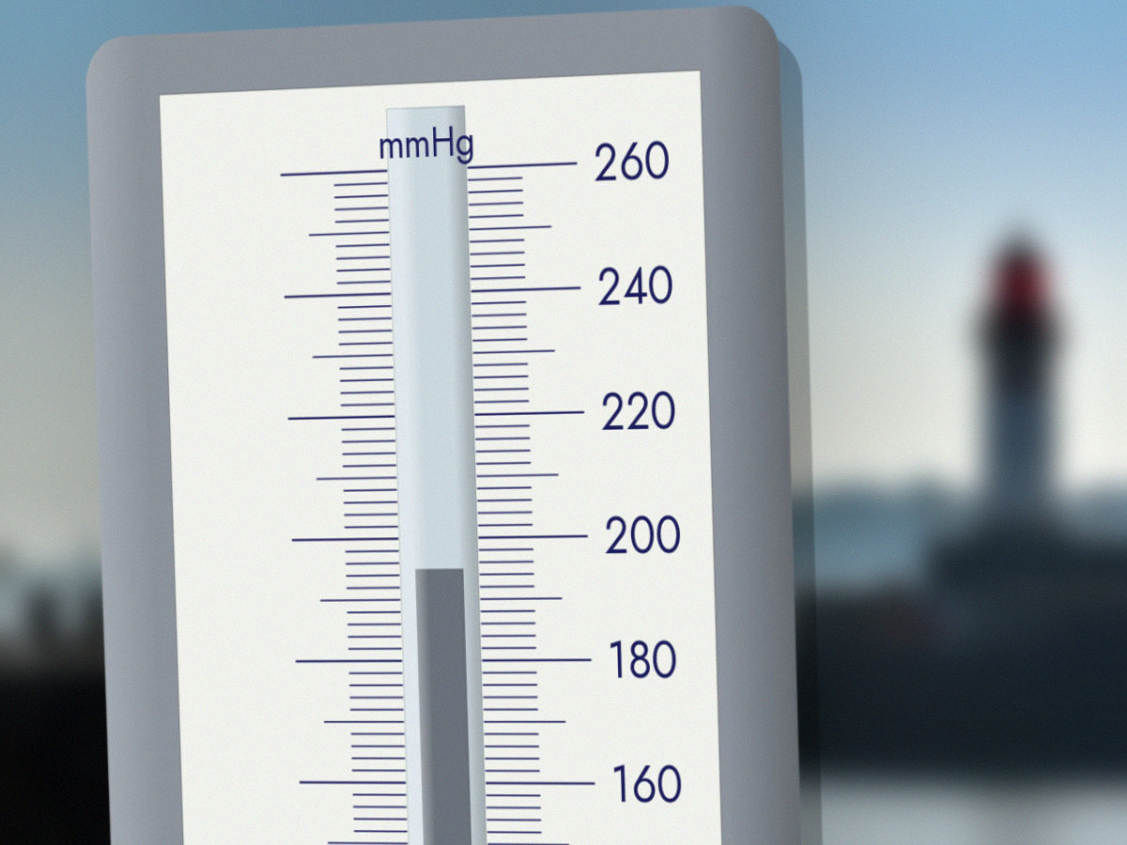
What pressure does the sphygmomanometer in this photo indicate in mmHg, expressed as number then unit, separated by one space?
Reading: 195 mmHg
